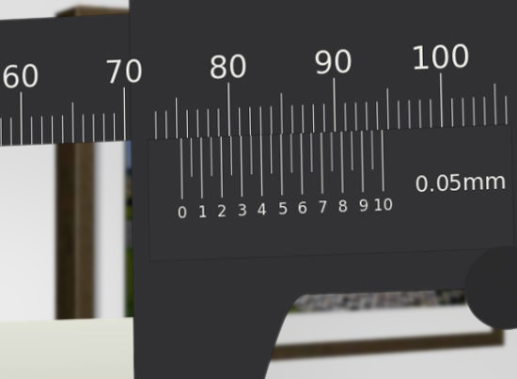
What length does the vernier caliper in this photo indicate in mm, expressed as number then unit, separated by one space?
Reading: 75.4 mm
